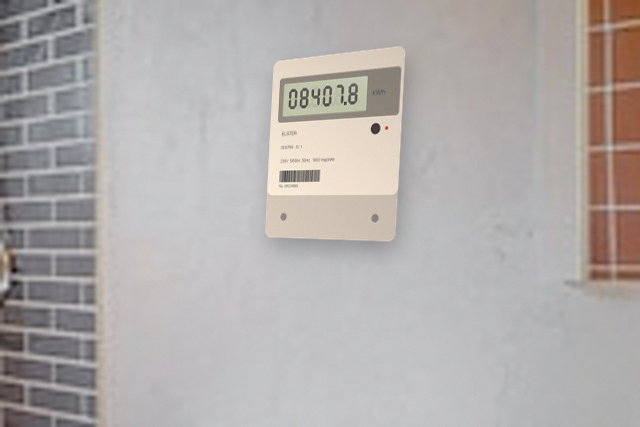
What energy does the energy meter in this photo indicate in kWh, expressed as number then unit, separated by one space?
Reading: 8407.8 kWh
